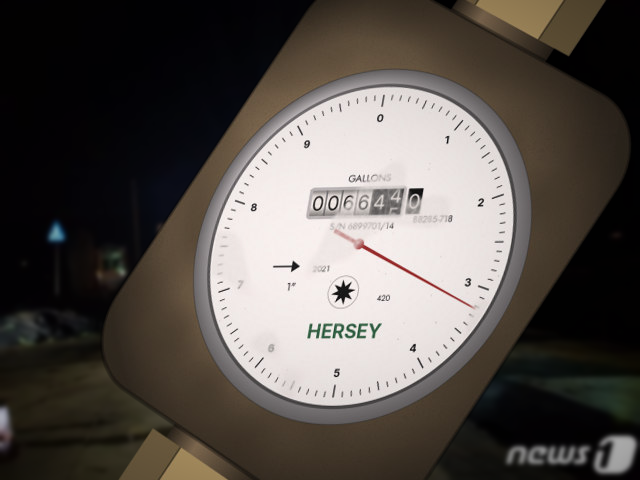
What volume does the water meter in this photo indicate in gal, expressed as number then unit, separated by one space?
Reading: 66443.2 gal
